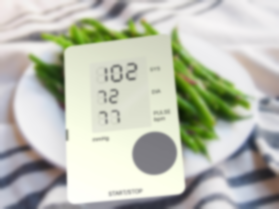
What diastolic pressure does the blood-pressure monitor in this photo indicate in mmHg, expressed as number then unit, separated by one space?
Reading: 72 mmHg
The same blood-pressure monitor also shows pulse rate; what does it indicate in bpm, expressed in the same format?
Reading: 77 bpm
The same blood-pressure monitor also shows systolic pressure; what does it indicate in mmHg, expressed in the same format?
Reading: 102 mmHg
